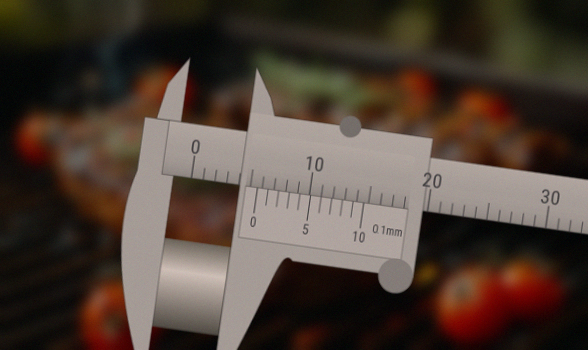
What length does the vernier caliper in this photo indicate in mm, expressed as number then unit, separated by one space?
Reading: 5.6 mm
